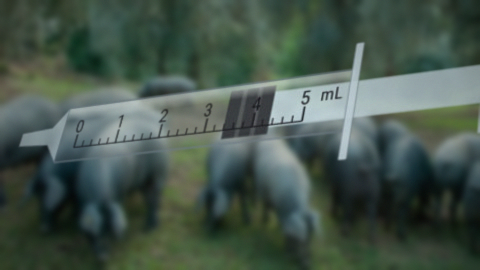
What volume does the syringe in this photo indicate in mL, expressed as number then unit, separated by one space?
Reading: 3.4 mL
